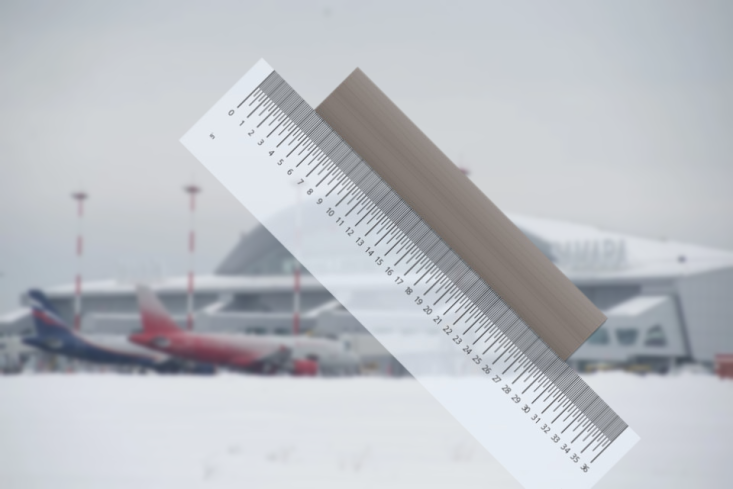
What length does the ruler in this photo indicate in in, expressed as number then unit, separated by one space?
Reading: 25.5 in
